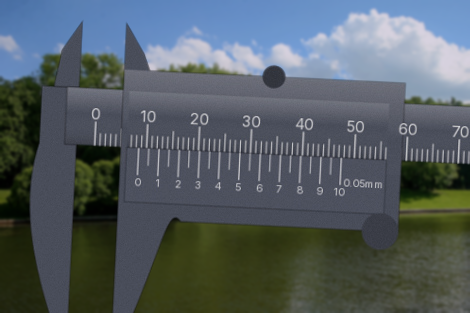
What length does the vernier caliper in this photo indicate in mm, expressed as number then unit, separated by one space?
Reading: 8.5 mm
